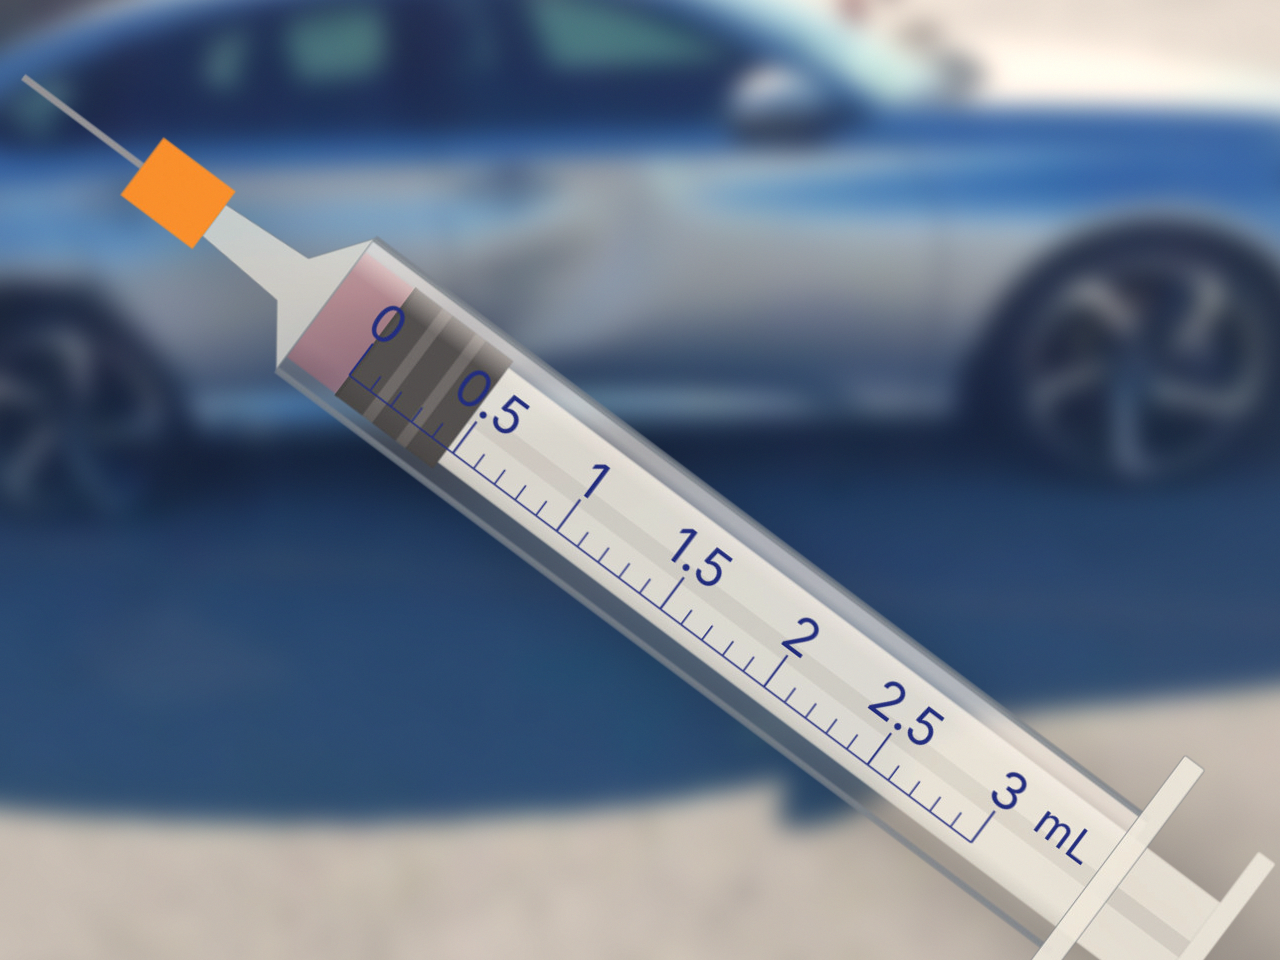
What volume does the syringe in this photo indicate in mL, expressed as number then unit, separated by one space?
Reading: 0 mL
